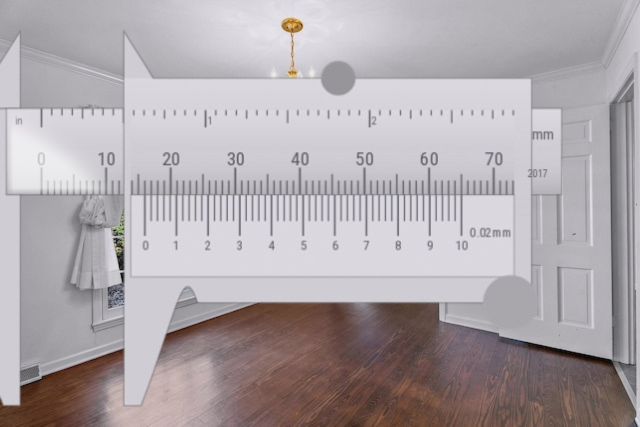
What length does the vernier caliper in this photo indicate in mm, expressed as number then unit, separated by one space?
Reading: 16.0 mm
